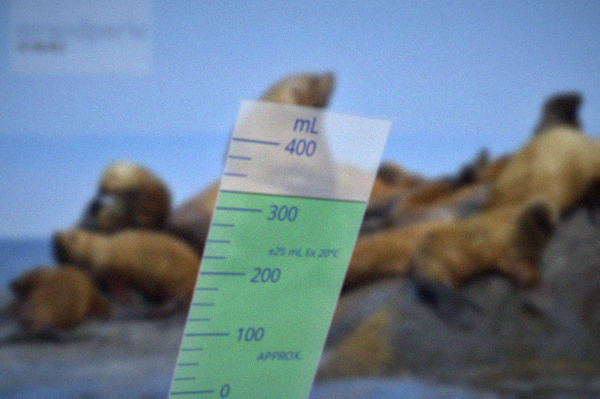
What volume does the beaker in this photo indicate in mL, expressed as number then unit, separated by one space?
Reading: 325 mL
